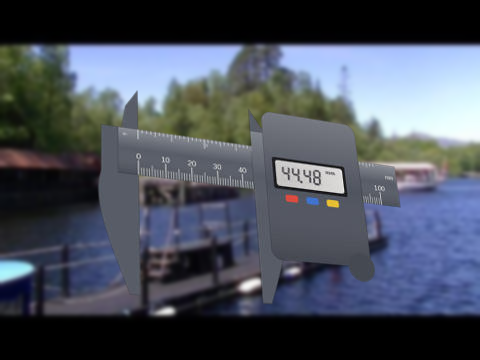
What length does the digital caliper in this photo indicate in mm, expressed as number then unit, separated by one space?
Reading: 44.48 mm
